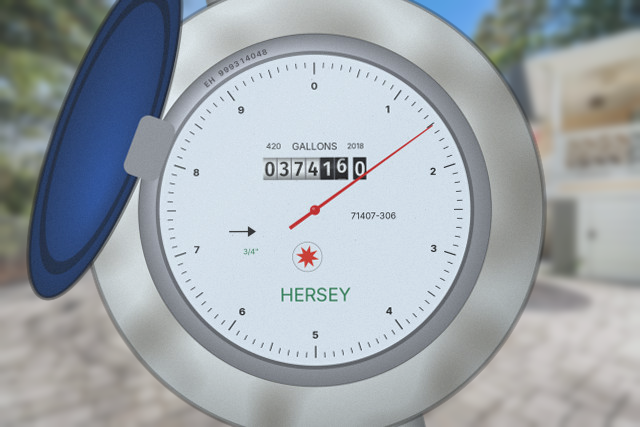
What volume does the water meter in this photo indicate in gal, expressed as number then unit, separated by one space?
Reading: 374161.5 gal
